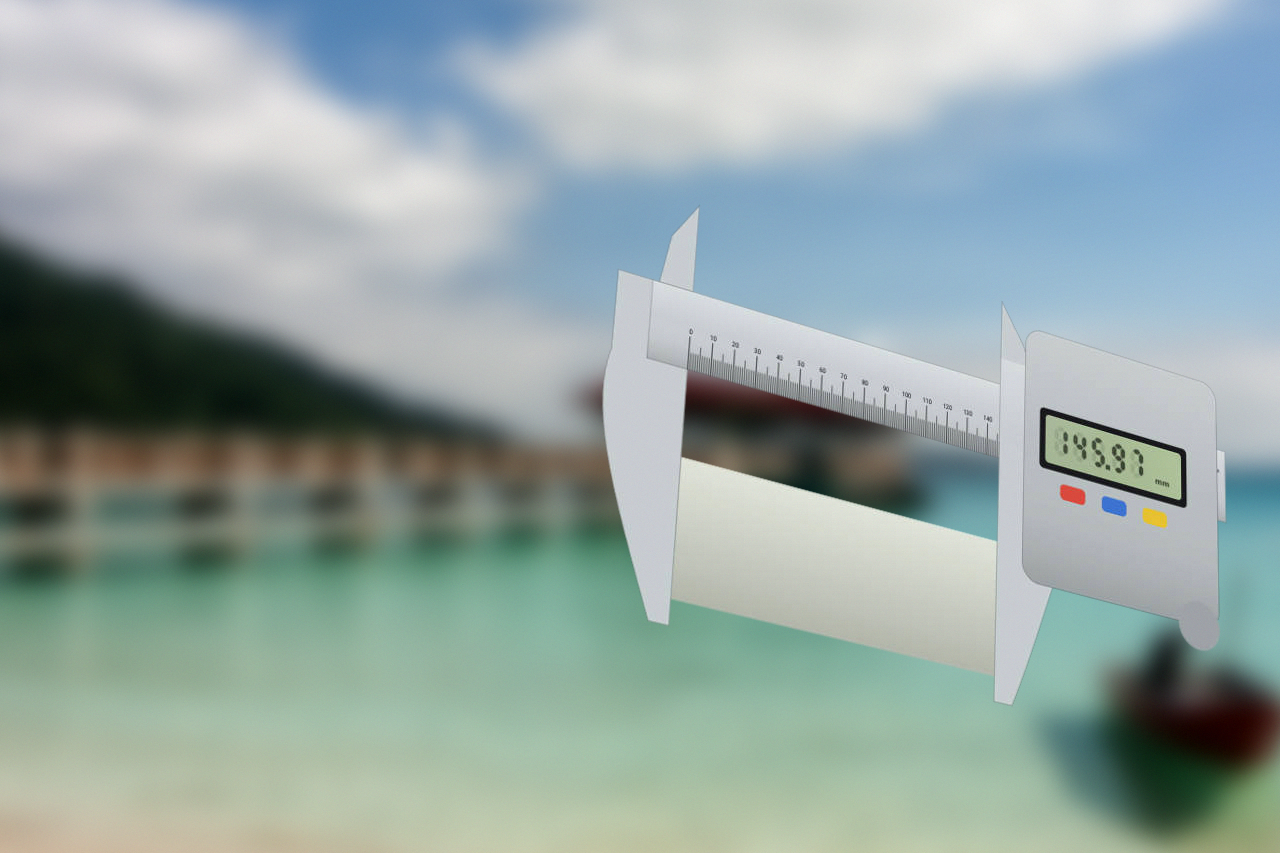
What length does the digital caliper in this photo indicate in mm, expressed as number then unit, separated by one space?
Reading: 145.97 mm
